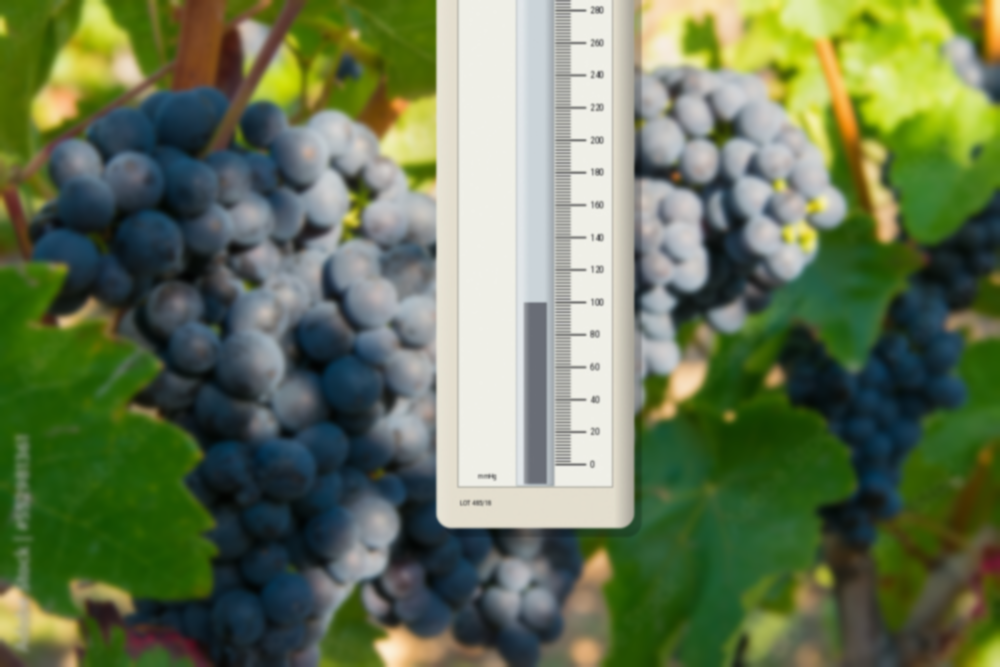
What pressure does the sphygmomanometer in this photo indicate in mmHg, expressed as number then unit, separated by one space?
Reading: 100 mmHg
